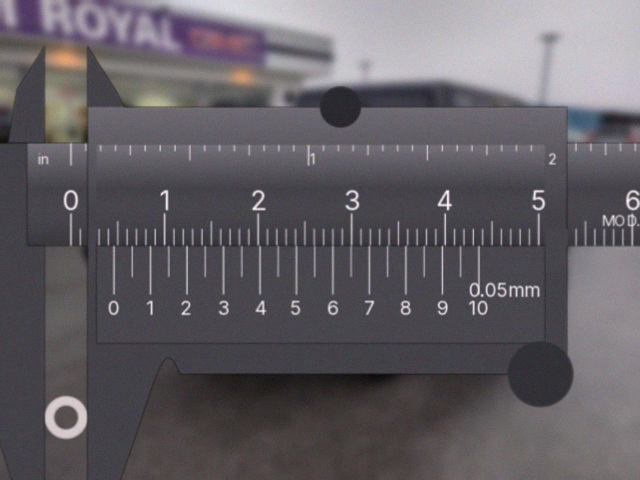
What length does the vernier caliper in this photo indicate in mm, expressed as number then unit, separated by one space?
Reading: 4.6 mm
